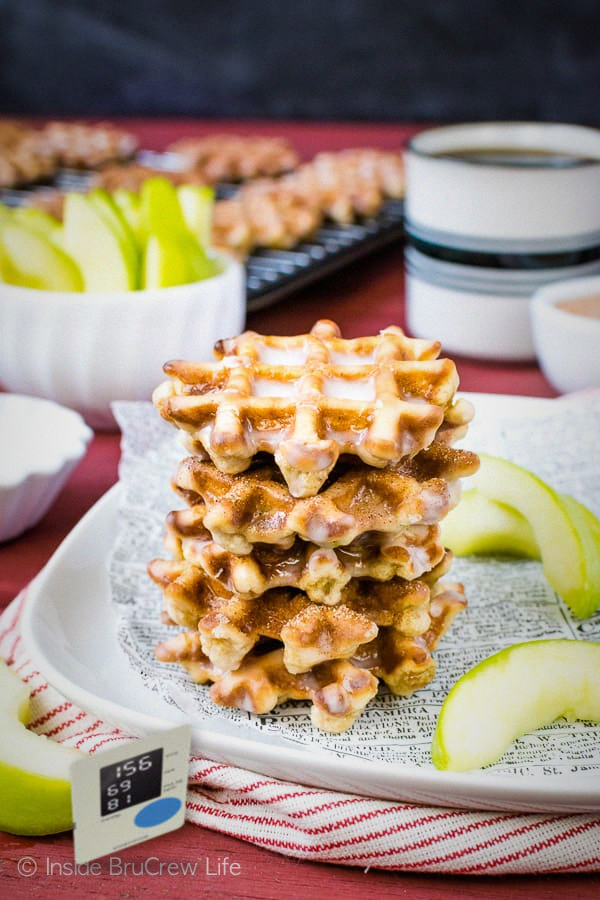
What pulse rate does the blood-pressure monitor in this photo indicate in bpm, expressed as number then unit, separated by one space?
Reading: 81 bpm
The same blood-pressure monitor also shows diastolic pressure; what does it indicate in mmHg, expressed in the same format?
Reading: 69 mmHg
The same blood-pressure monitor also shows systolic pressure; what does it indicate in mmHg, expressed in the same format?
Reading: 156 mmHg
